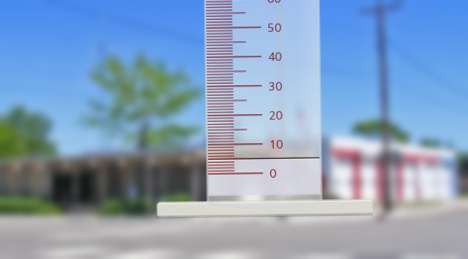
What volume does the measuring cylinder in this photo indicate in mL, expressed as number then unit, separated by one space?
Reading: 5 mL
